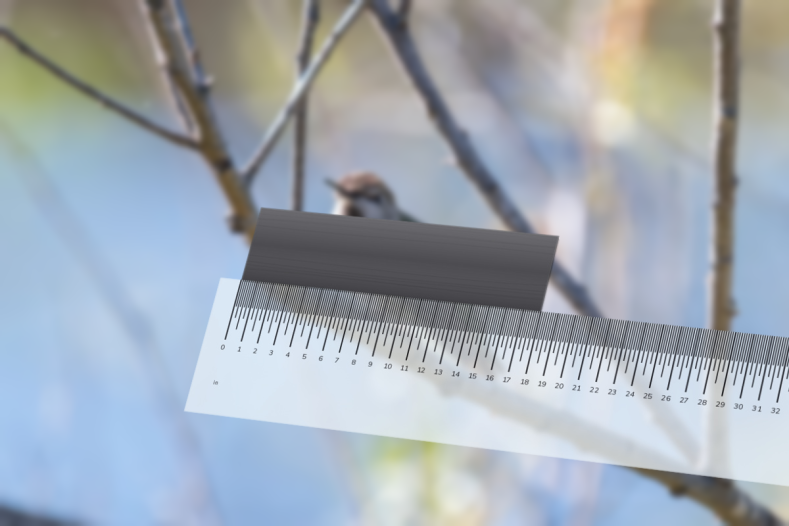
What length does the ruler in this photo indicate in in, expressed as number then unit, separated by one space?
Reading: 18 in
